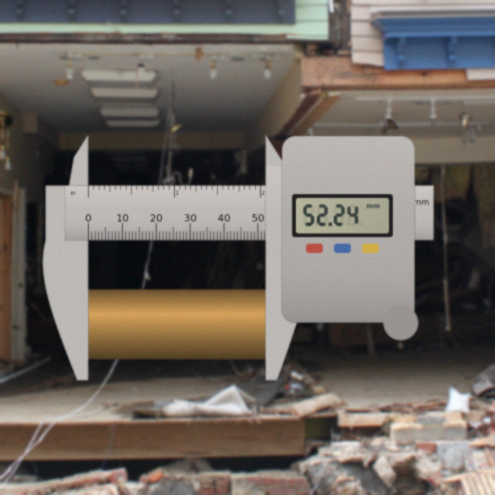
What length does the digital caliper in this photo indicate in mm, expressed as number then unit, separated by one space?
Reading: 52.24 mm
